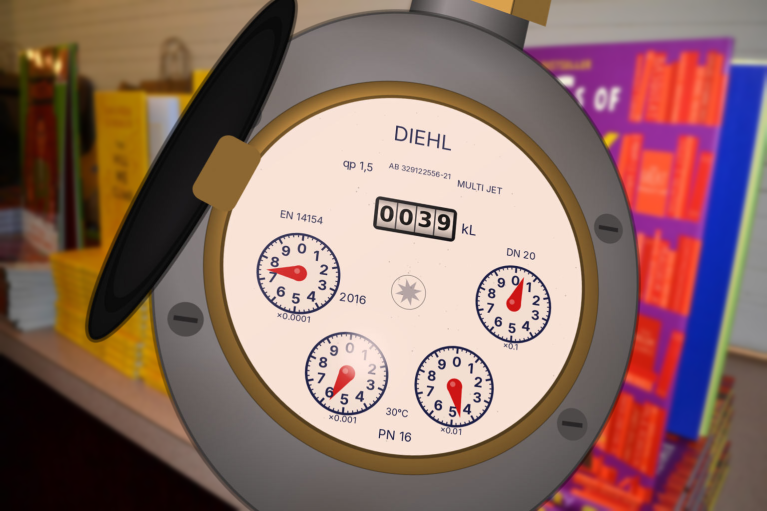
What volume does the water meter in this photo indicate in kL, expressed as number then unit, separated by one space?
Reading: 39.0457 kL
